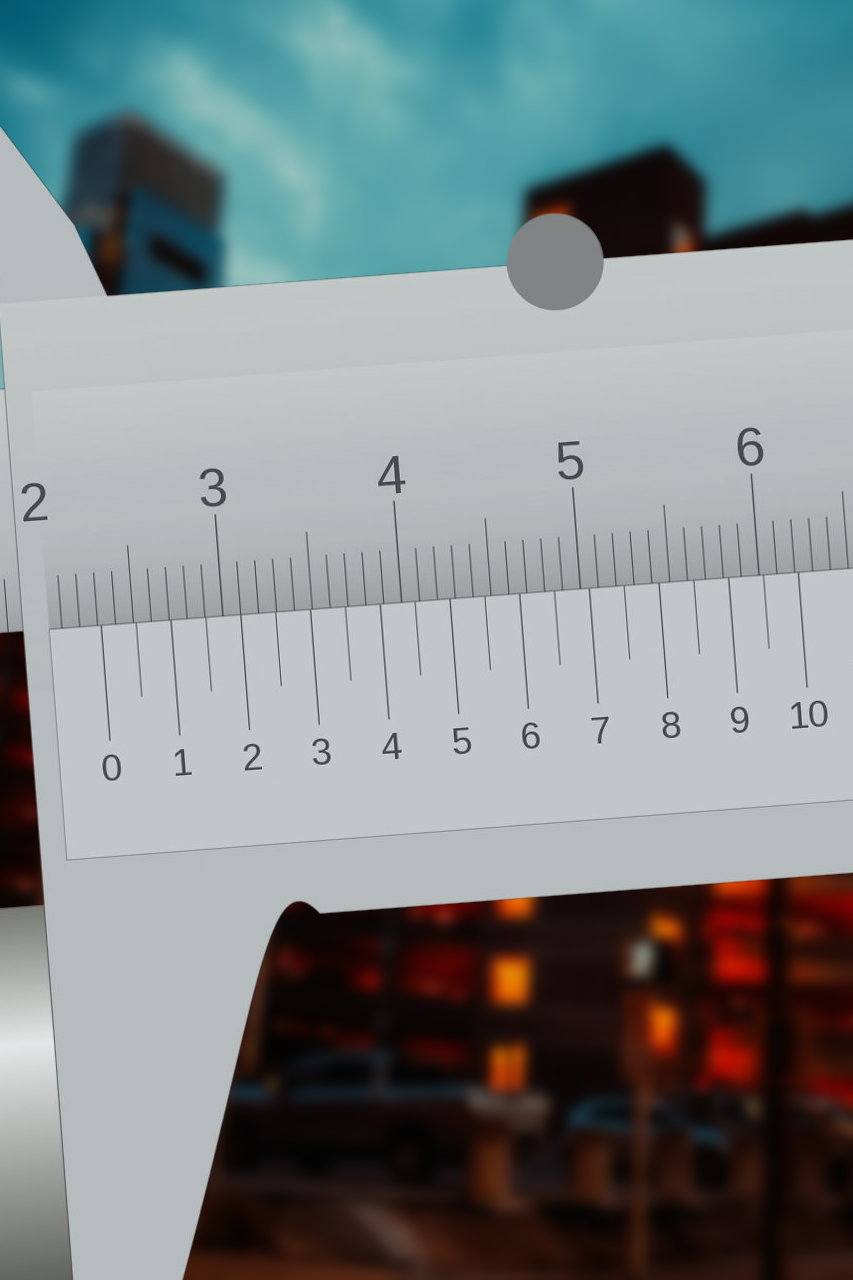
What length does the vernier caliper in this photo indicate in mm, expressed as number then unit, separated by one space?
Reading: 23.2 mm
